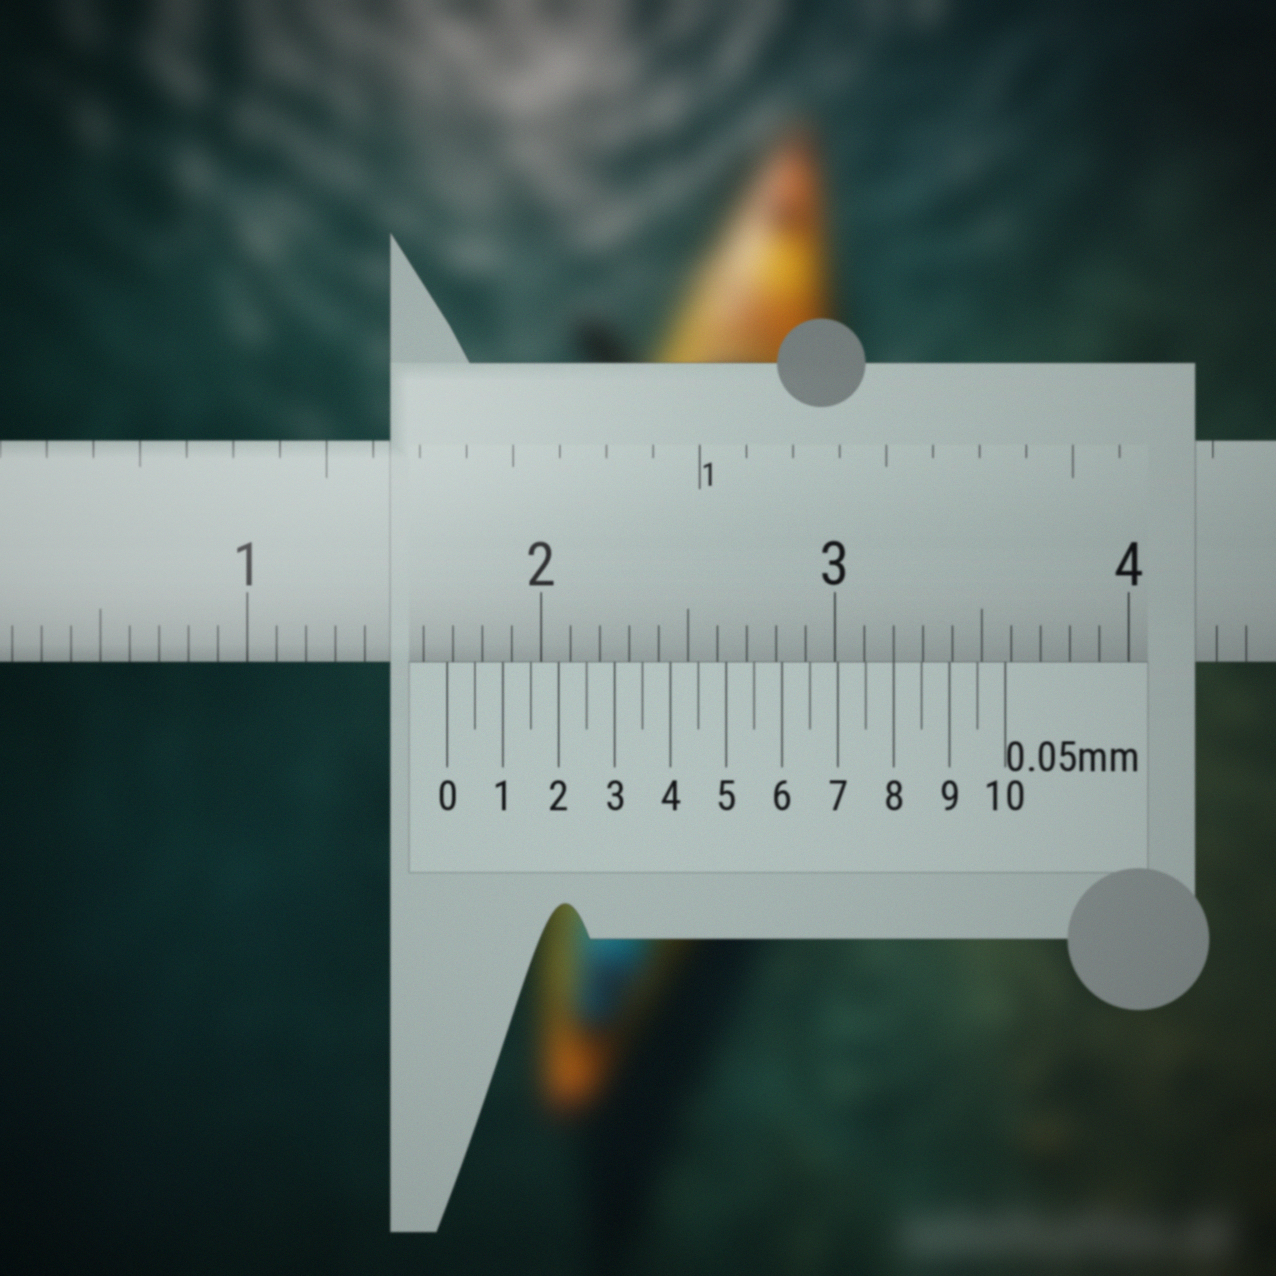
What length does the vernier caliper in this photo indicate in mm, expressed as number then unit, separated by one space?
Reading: 16.80 mm
